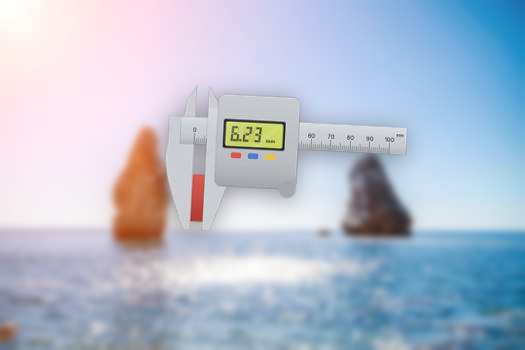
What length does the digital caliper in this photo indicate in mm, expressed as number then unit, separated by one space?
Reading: 6.23 mm
